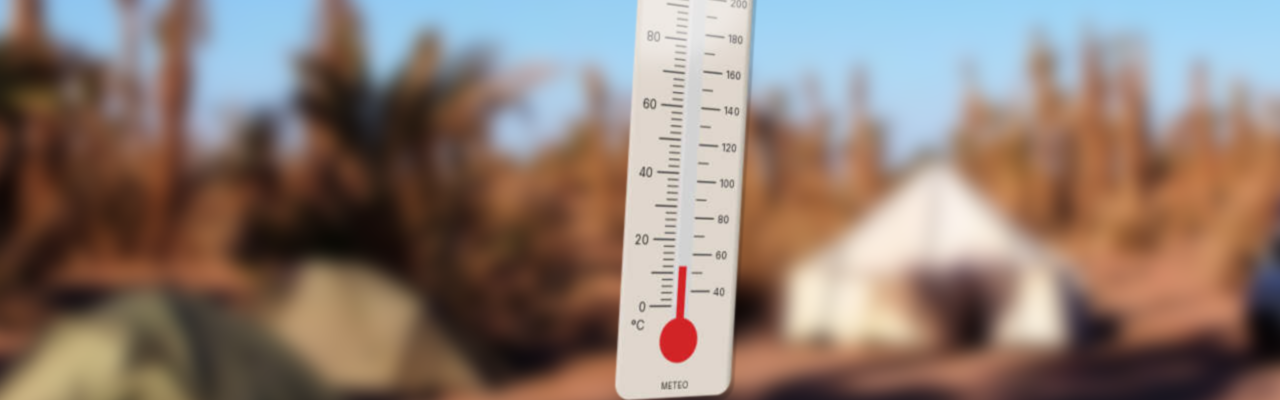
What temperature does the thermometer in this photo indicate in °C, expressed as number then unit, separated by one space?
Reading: 12 °C
